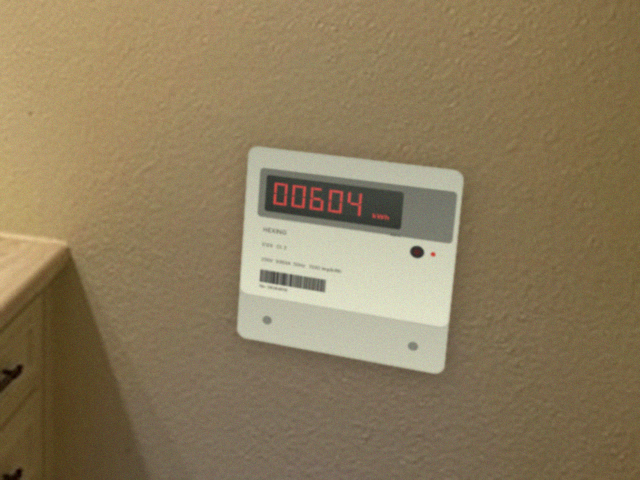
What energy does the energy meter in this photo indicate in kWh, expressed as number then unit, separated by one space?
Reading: 604 kWh
